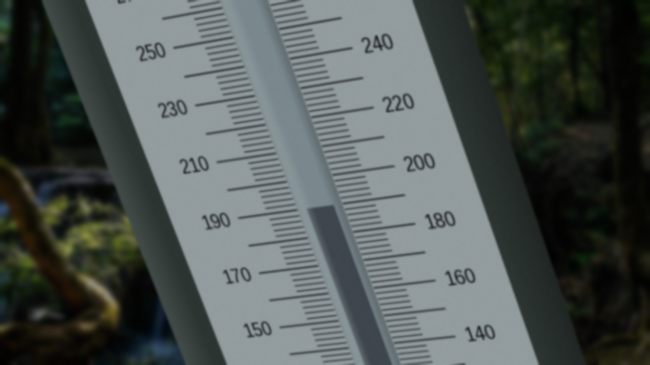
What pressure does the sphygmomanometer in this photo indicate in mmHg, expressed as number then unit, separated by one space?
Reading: 190 mmHg
